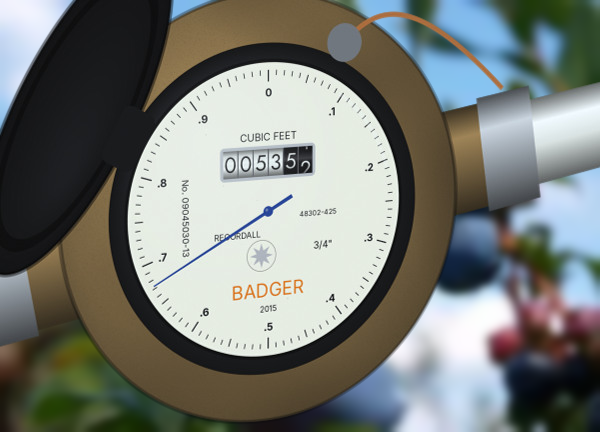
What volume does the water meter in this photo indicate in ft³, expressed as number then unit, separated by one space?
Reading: 5351.67 ft³
